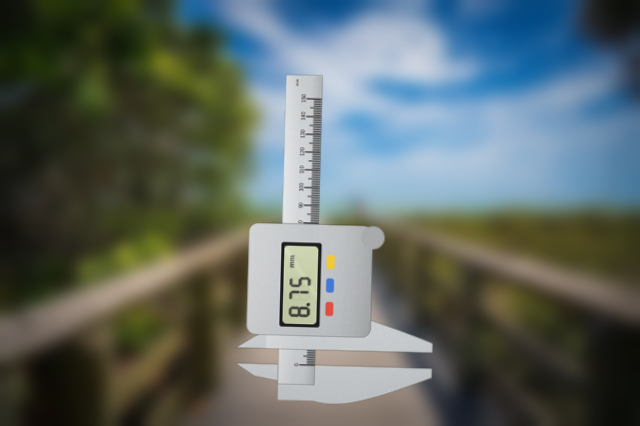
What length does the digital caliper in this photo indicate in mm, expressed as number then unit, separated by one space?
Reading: 8.75 mm
